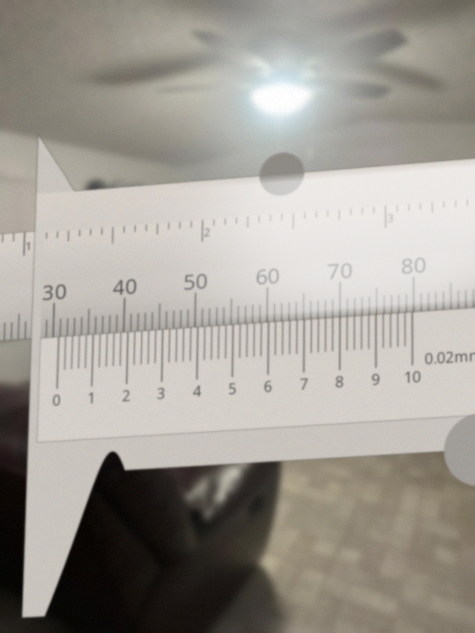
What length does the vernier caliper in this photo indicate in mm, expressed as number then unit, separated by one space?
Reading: 30.8 mm
